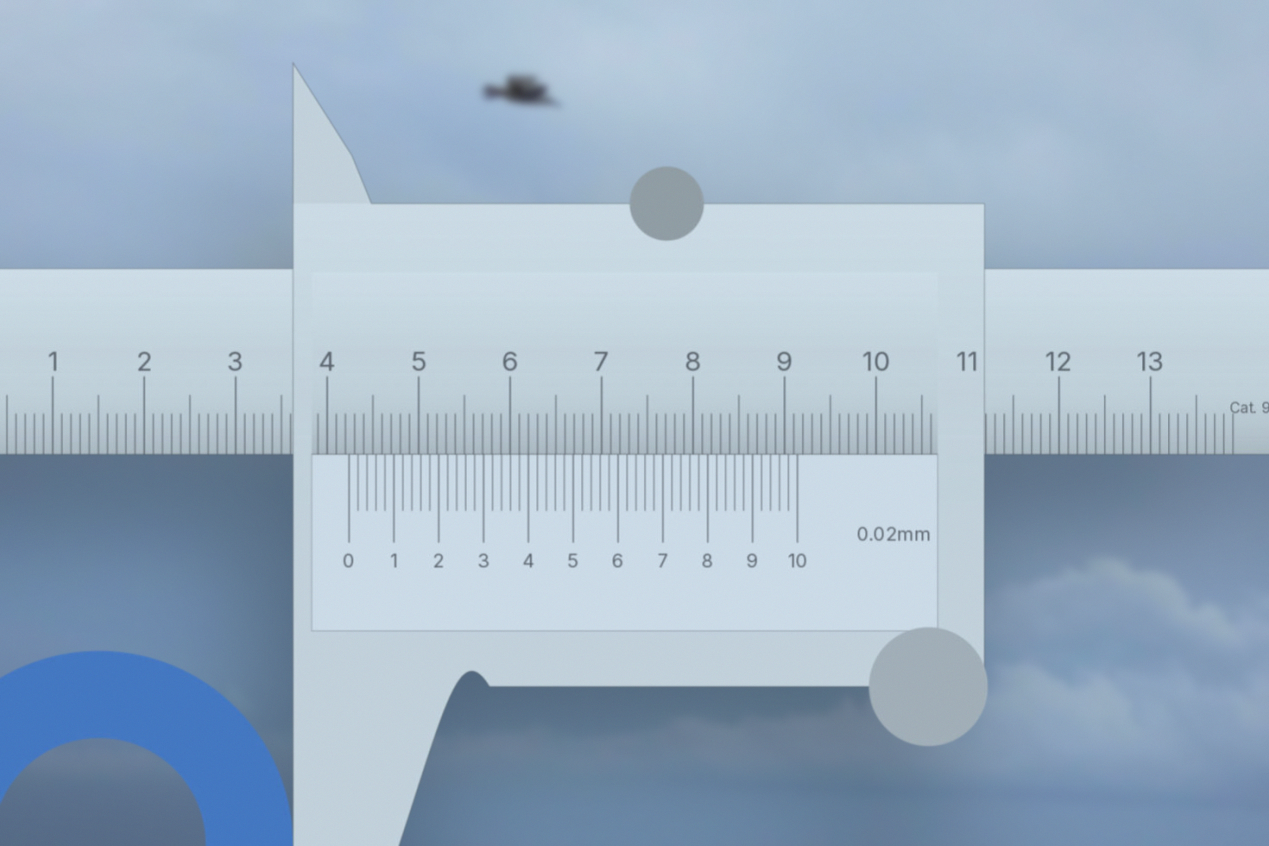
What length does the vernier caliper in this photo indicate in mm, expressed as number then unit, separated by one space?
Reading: 42.4 mm
